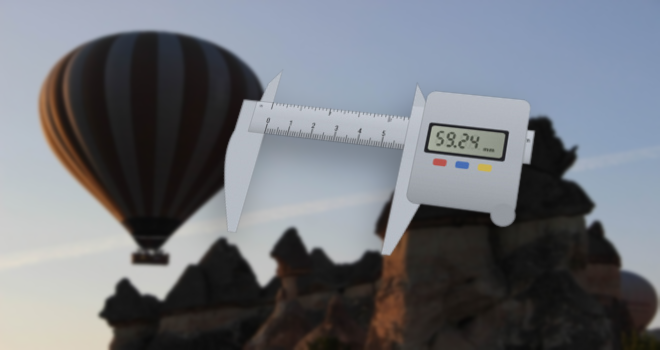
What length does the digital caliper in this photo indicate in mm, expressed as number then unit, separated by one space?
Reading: 59.24 mm
